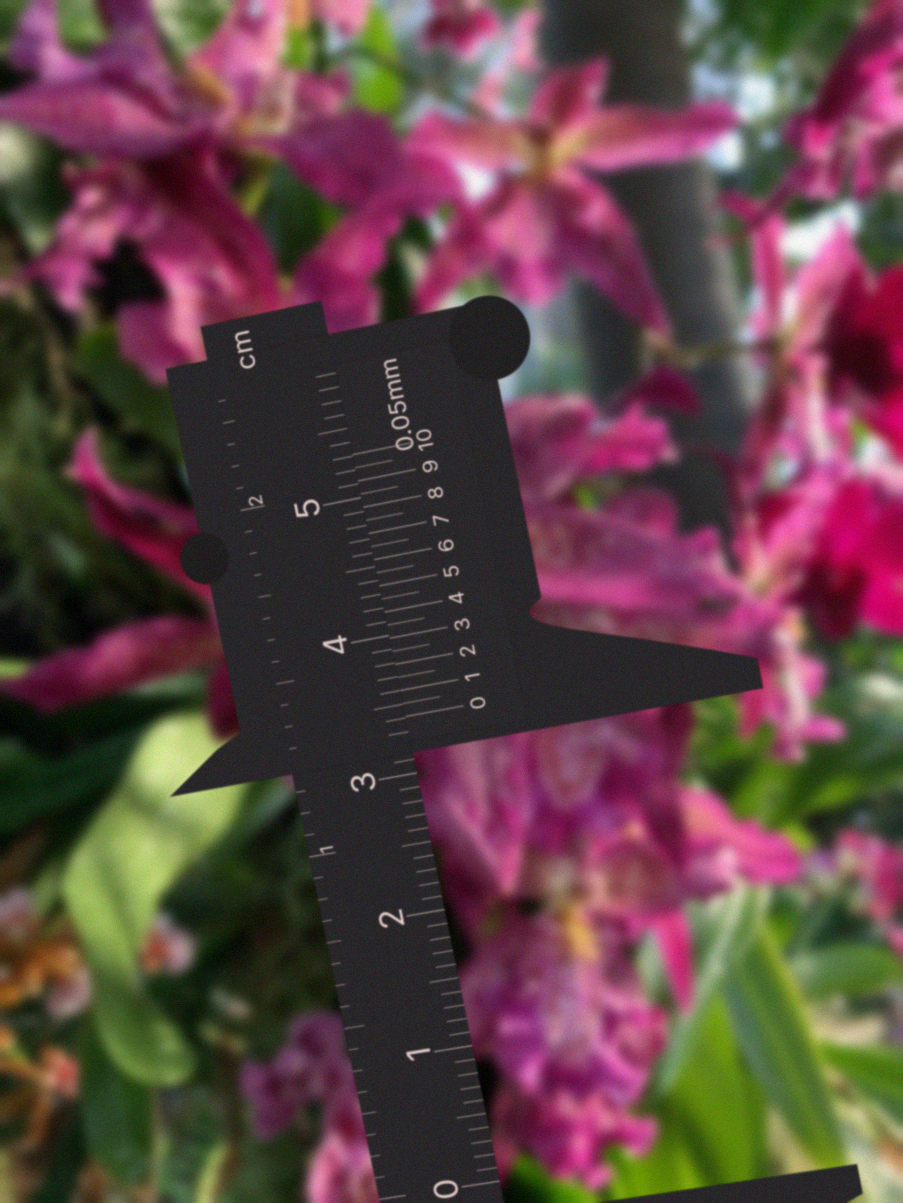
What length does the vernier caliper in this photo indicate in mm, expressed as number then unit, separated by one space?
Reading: 34.1 mm
